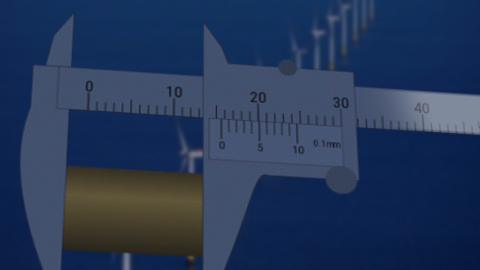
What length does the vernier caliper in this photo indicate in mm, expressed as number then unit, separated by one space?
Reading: 15.6 mm
